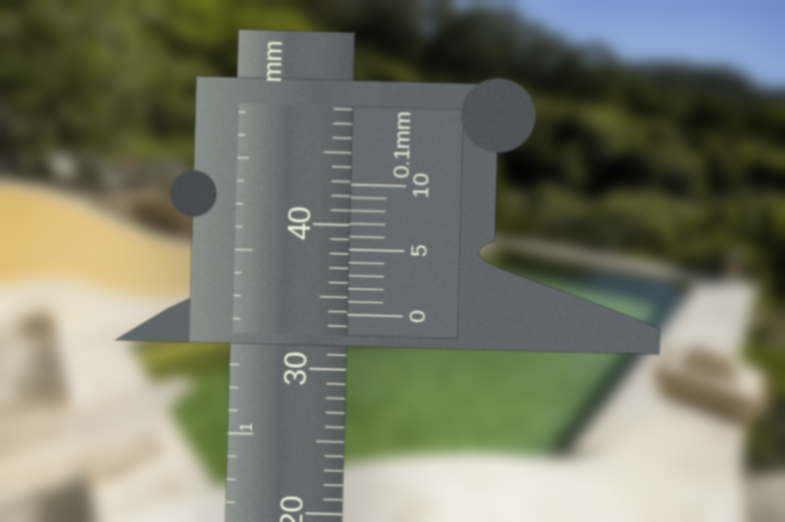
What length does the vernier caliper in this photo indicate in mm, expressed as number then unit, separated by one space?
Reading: 33.8 mm
